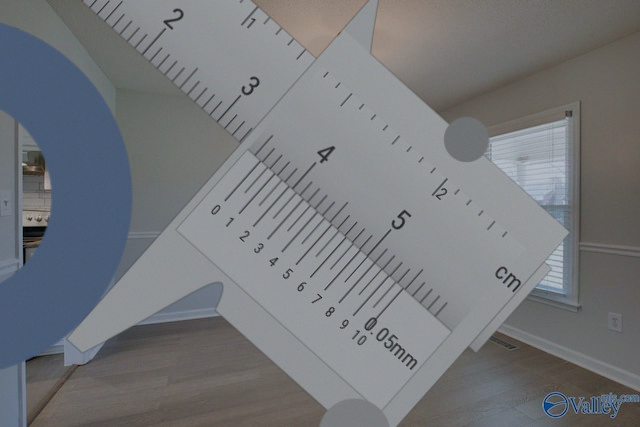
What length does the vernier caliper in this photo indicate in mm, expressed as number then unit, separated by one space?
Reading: 35.8 mm
